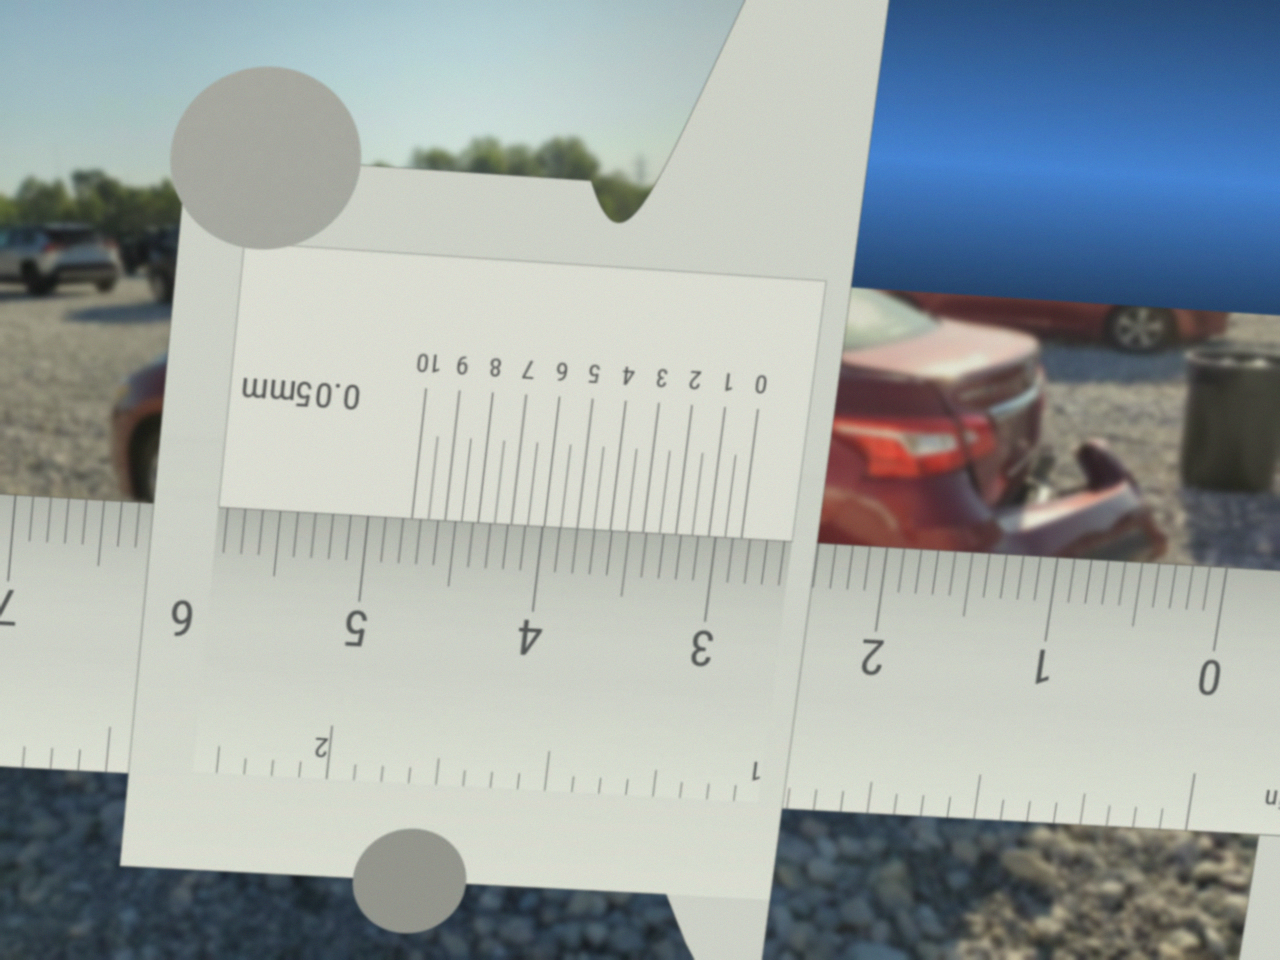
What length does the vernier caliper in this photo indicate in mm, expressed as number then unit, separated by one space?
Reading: 28.5 mm
